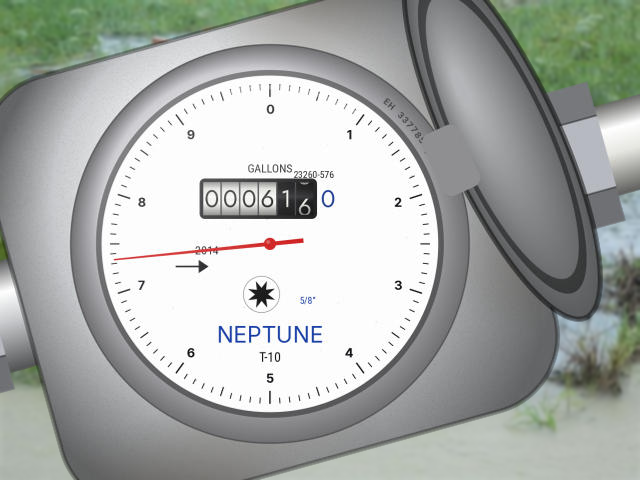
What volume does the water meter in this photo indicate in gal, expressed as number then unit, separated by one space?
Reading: 6157.3 gal
